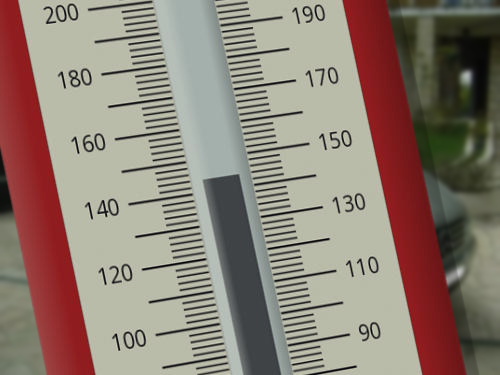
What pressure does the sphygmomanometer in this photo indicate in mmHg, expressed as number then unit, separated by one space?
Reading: 144 mmHg
